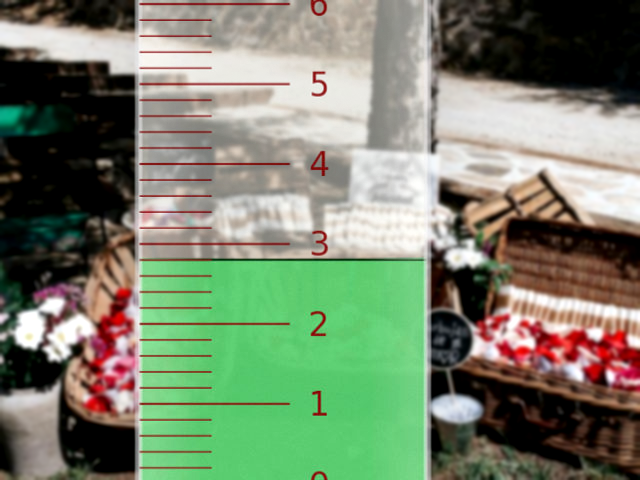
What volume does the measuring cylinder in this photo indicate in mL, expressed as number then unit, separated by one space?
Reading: 2.8 mL
